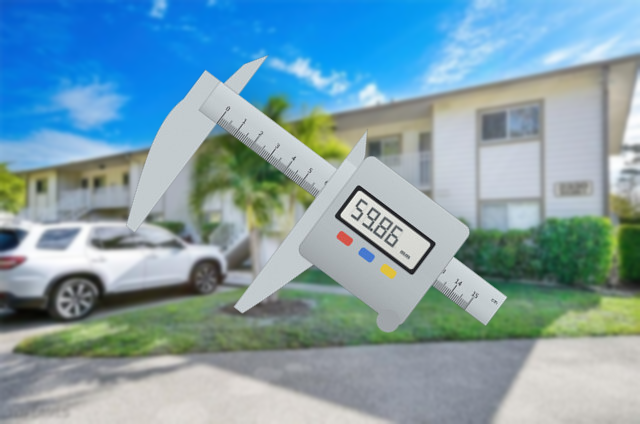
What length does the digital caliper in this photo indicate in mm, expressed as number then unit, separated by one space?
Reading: 59.86 mm
